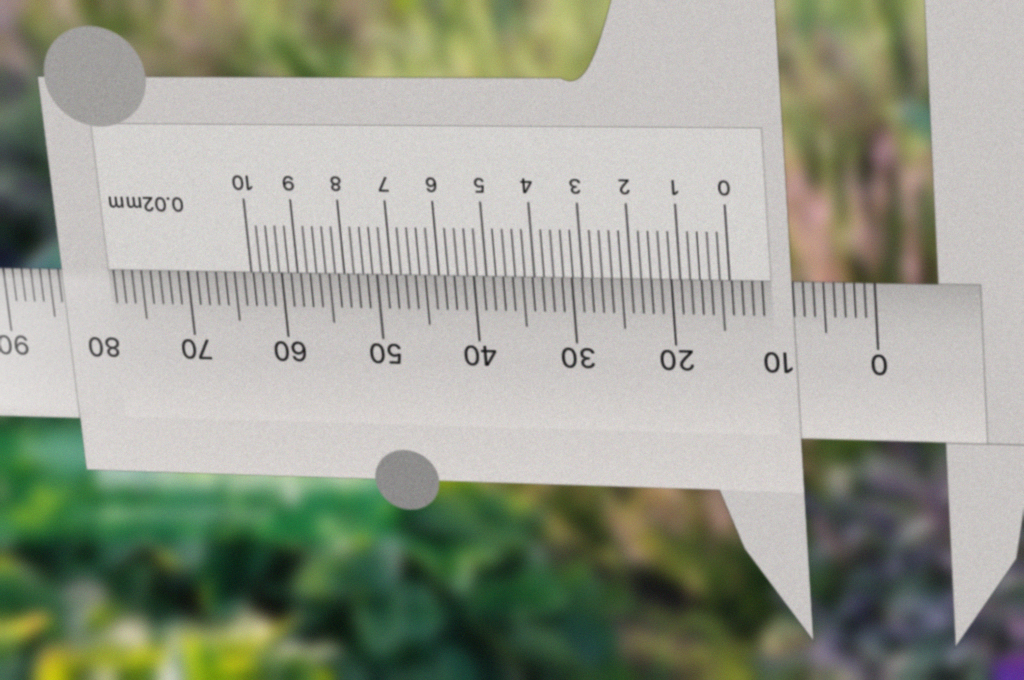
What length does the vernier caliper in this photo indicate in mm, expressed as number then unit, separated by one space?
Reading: 14.2 mm
